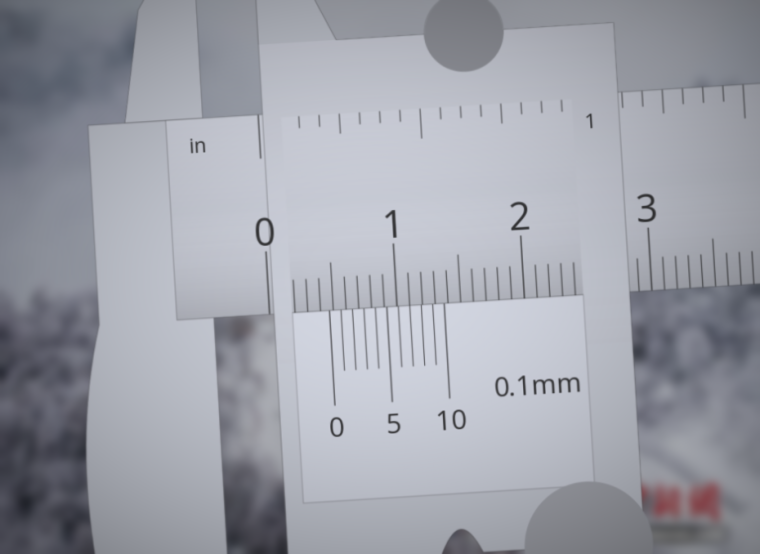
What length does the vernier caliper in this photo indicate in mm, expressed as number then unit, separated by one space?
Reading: 4.7 mm
